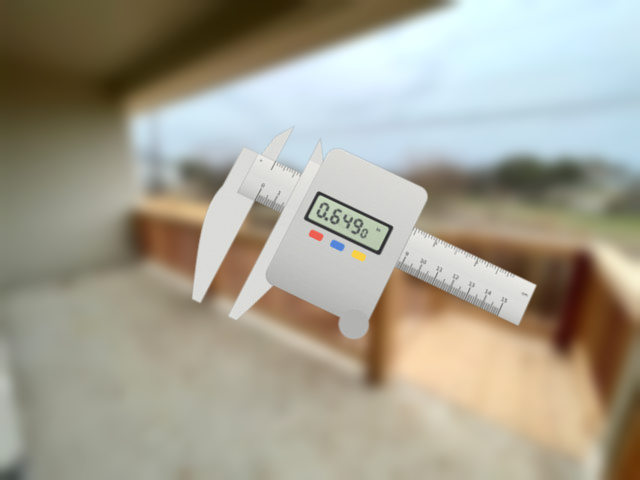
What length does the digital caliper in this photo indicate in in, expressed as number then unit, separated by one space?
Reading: 0.6490 in
